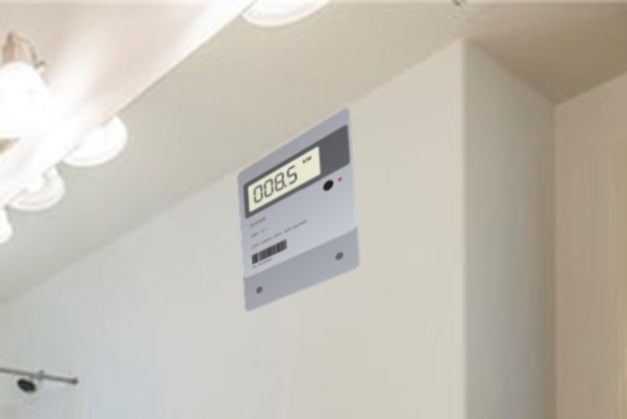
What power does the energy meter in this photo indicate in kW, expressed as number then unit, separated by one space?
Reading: 8.5 kW
